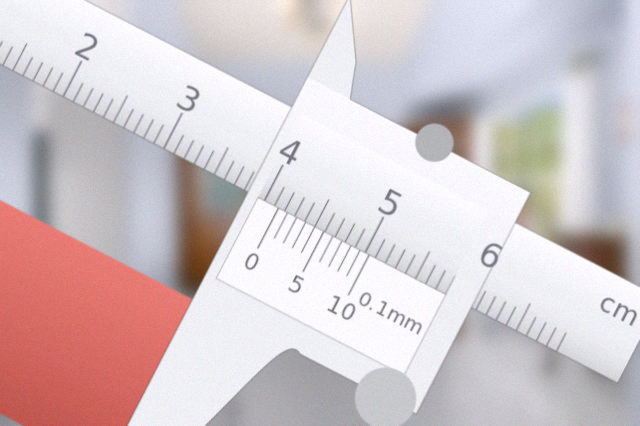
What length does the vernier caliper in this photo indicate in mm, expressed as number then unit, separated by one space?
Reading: 41.4 mm
